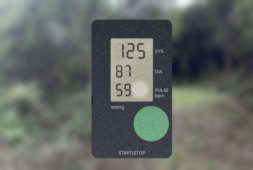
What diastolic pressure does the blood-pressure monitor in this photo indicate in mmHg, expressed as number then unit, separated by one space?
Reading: 87 mmHg
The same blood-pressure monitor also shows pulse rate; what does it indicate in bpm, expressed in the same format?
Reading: 59 bpm
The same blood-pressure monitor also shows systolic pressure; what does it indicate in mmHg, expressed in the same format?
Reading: 125 mmHg
